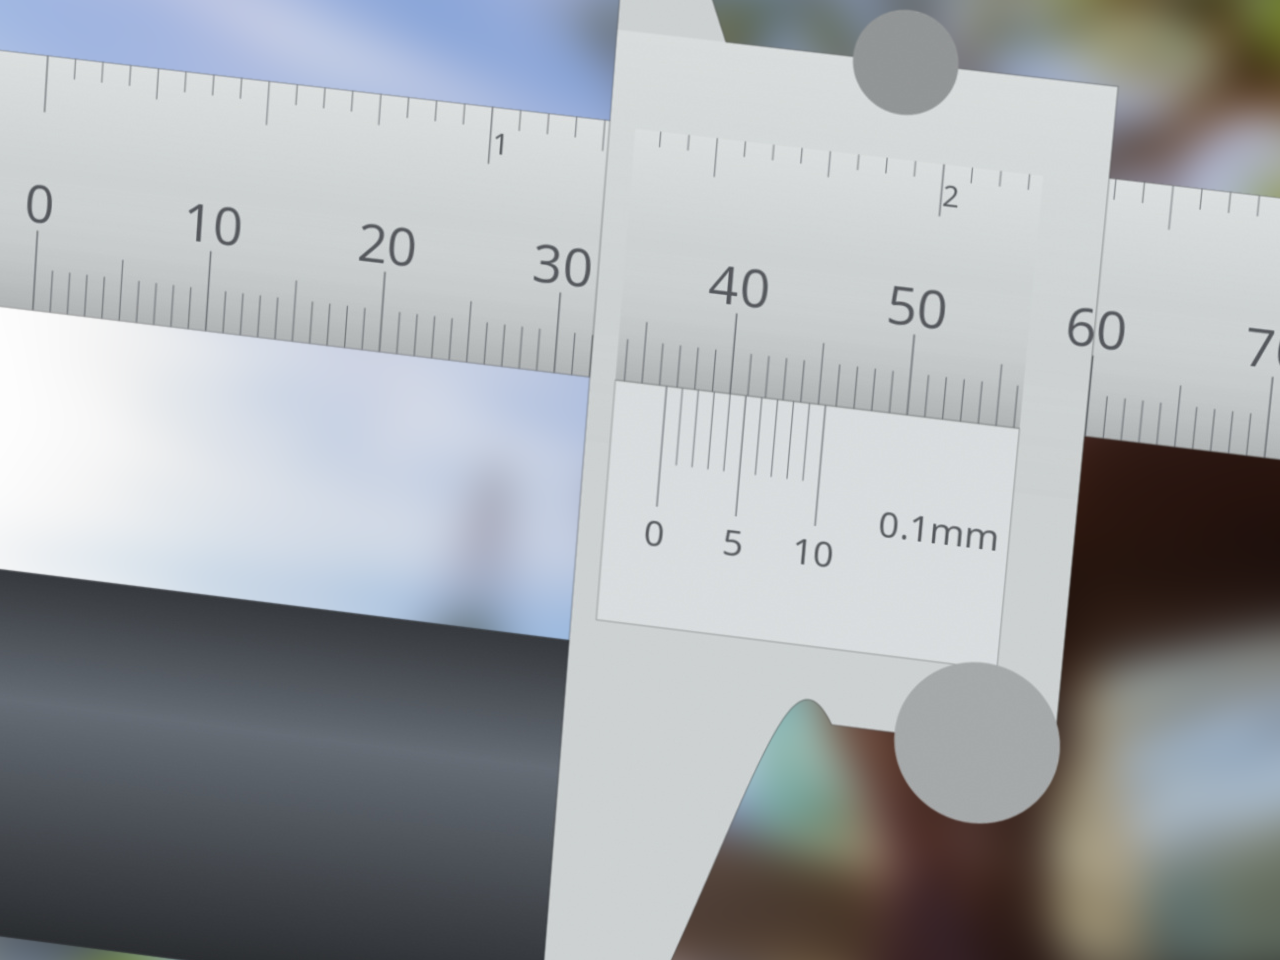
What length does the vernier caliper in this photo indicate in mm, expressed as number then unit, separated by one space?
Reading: 36.4 mm
